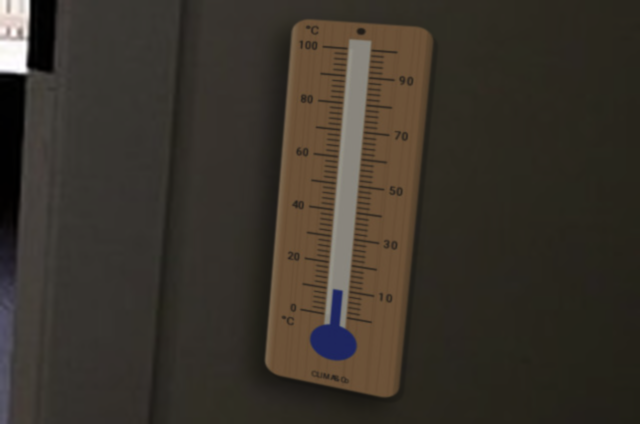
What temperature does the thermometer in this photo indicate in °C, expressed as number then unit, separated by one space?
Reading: 10 °C
